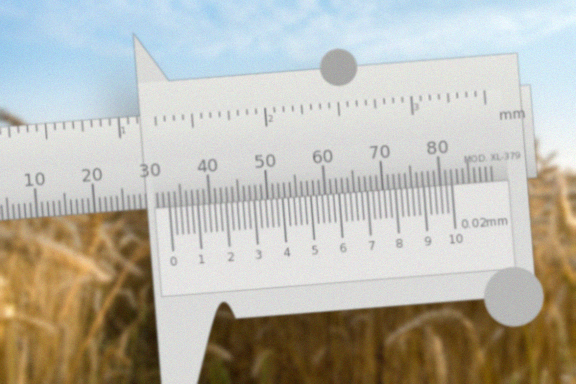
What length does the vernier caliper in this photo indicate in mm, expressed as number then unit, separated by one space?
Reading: 33.0 mm
